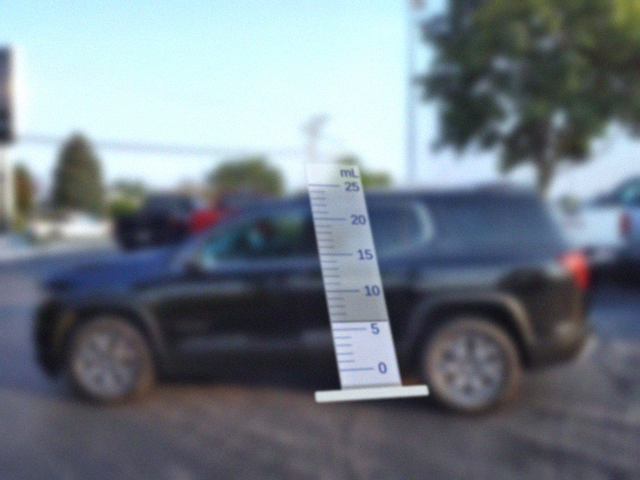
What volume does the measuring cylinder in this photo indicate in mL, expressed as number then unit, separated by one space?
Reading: 6 mL
